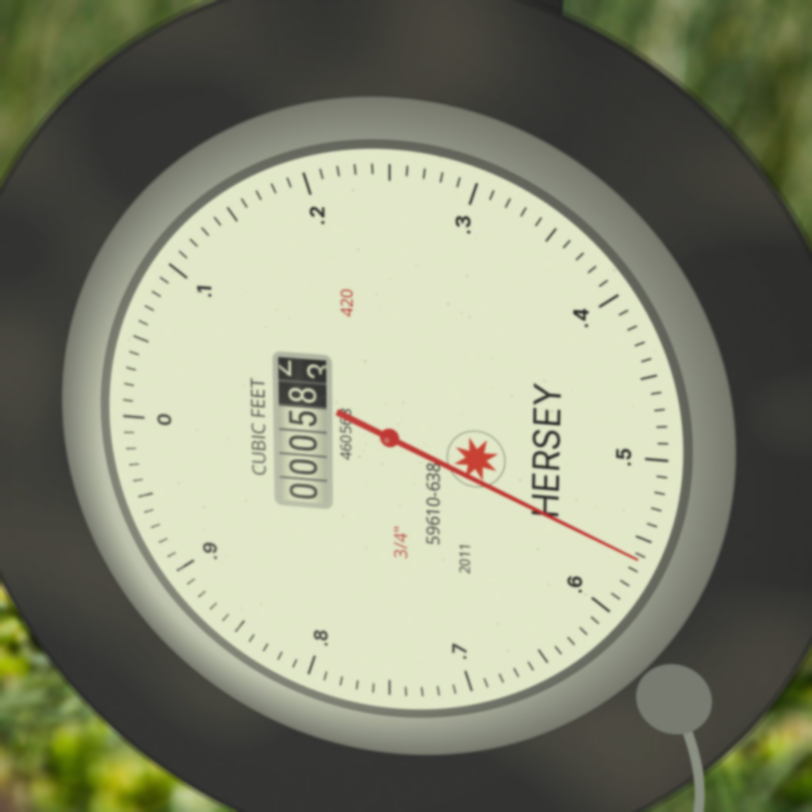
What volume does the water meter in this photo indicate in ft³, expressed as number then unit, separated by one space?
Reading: 582.56 ft³
